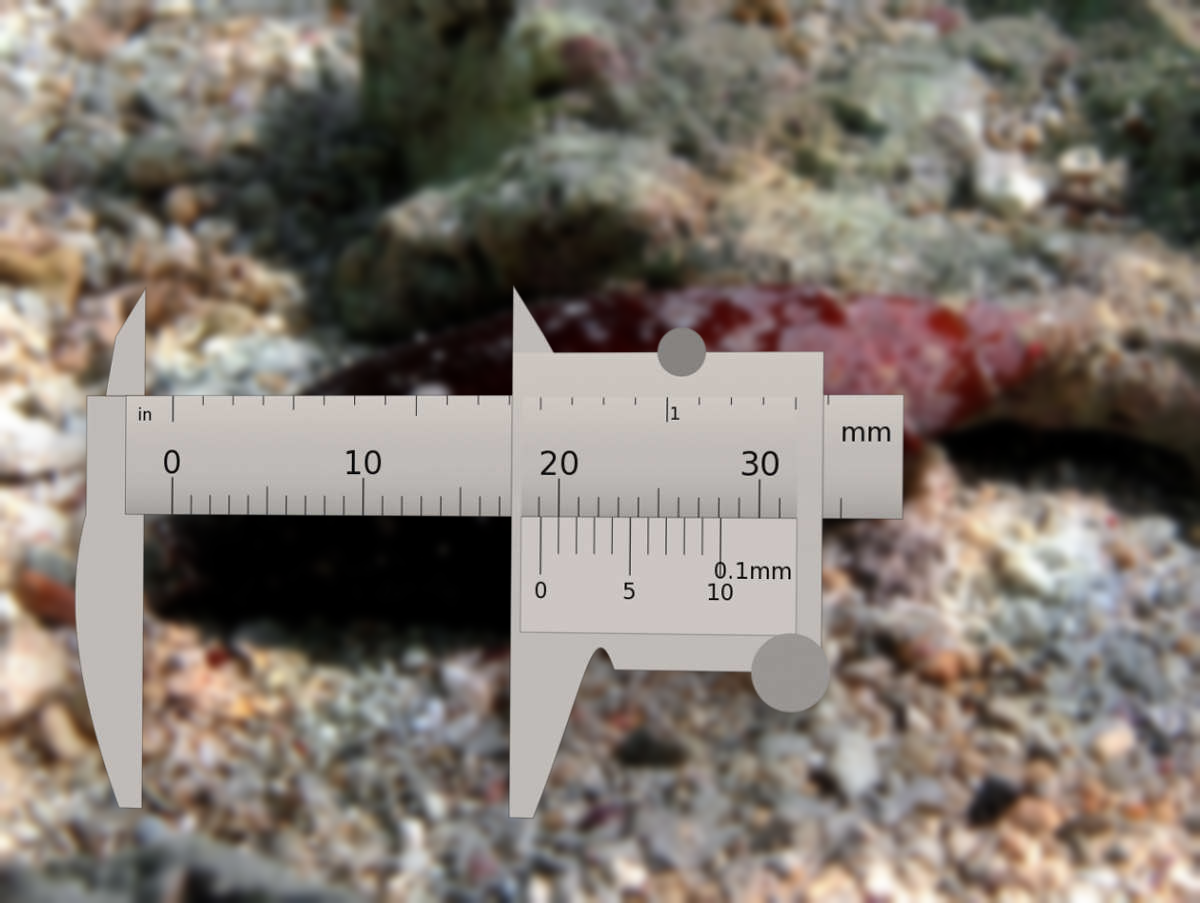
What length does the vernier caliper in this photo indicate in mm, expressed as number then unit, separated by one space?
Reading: 19.1 mm
